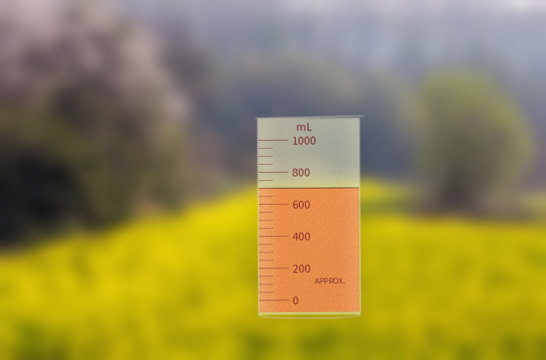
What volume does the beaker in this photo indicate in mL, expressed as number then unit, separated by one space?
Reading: 700 mL
